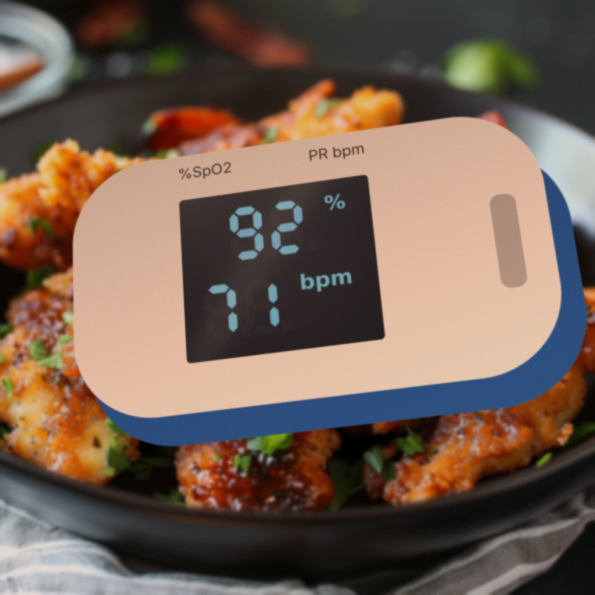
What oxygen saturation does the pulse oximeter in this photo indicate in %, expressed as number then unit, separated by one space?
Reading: 92 %
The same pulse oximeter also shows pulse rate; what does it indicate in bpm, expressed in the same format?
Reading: 71 bpm
